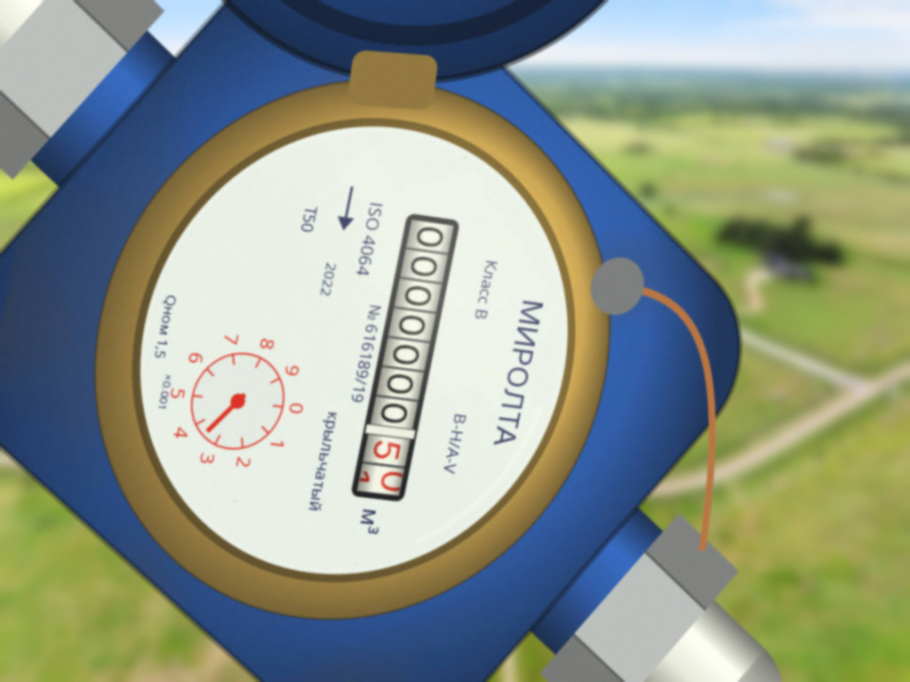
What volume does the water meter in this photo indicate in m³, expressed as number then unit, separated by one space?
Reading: 0.503 m³
